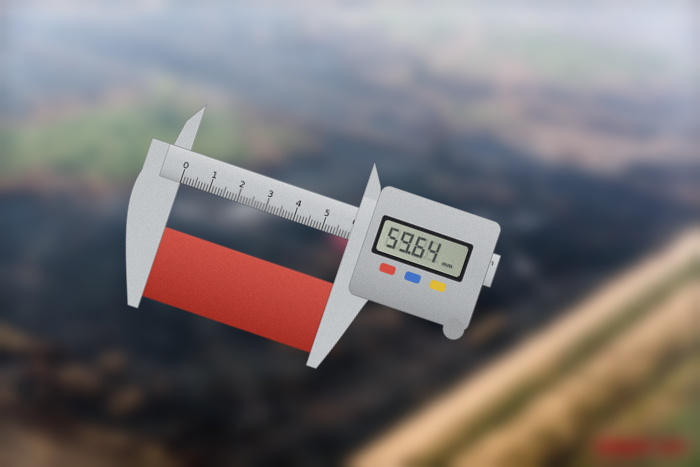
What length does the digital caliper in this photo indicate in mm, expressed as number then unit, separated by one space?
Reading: 59.64 mm
